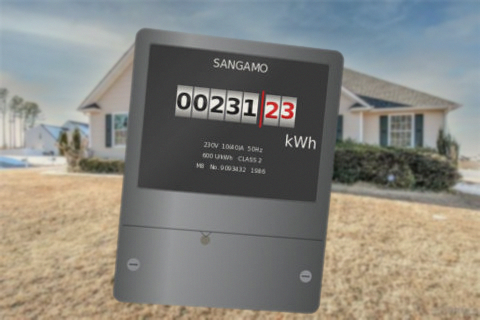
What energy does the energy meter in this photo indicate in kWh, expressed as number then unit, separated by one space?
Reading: 231.23 kWh
